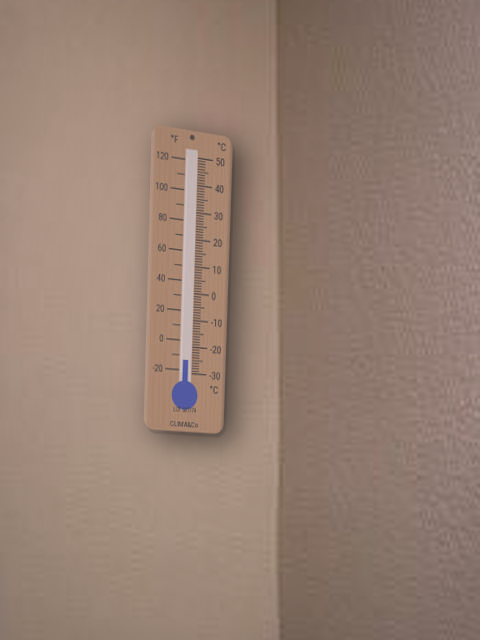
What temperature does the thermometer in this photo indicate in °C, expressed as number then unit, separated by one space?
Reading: -25 °C
